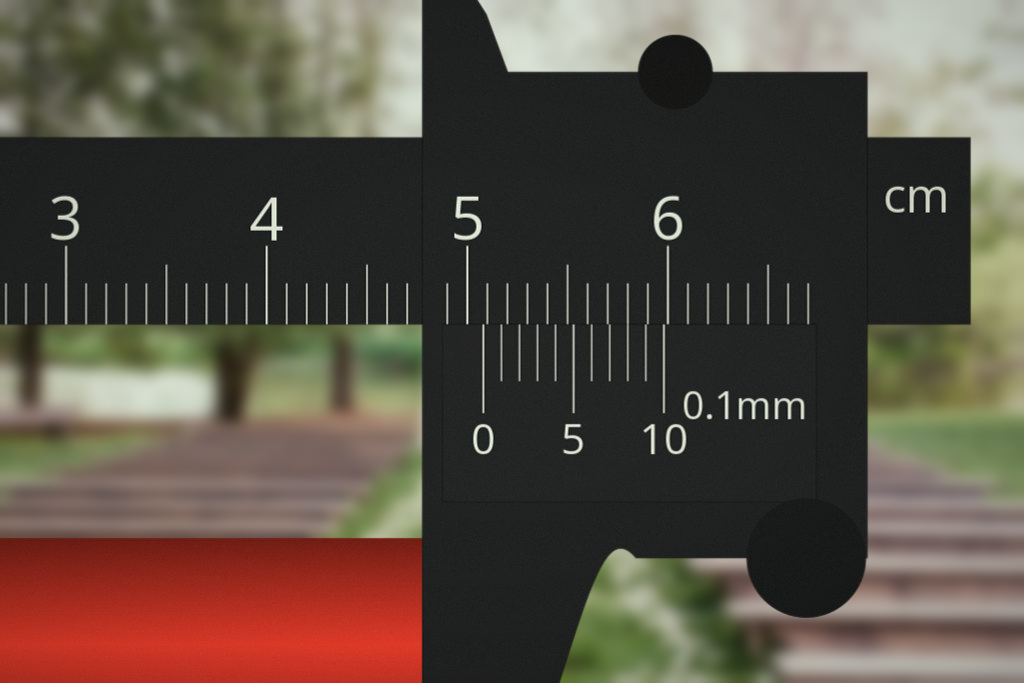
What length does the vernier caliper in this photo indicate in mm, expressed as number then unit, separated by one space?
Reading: 50.8 mm
